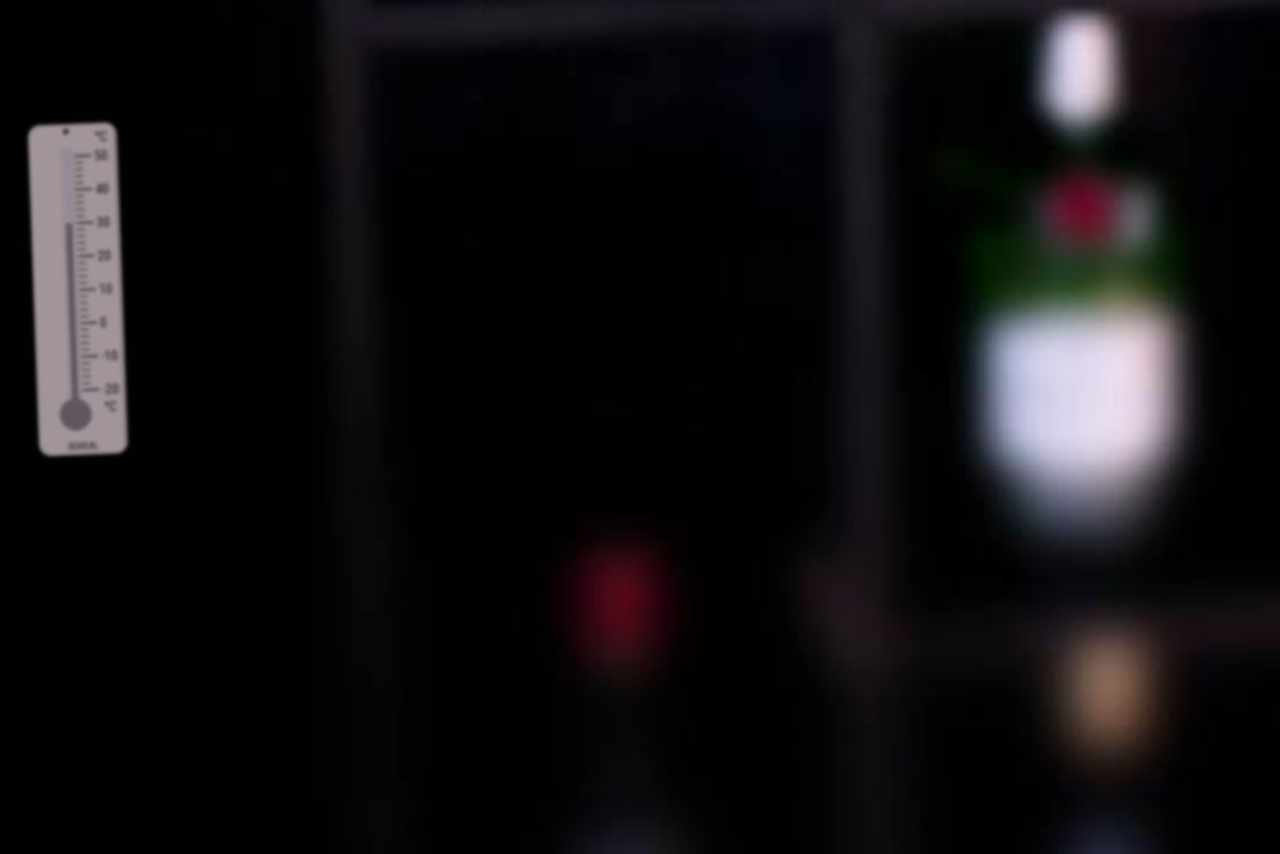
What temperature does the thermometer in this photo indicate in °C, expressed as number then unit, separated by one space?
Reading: 30 °C
